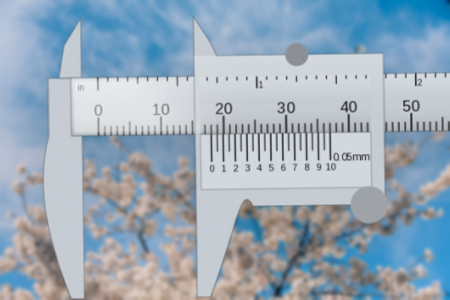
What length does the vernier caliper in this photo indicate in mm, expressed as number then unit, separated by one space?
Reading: 18.0 mm
